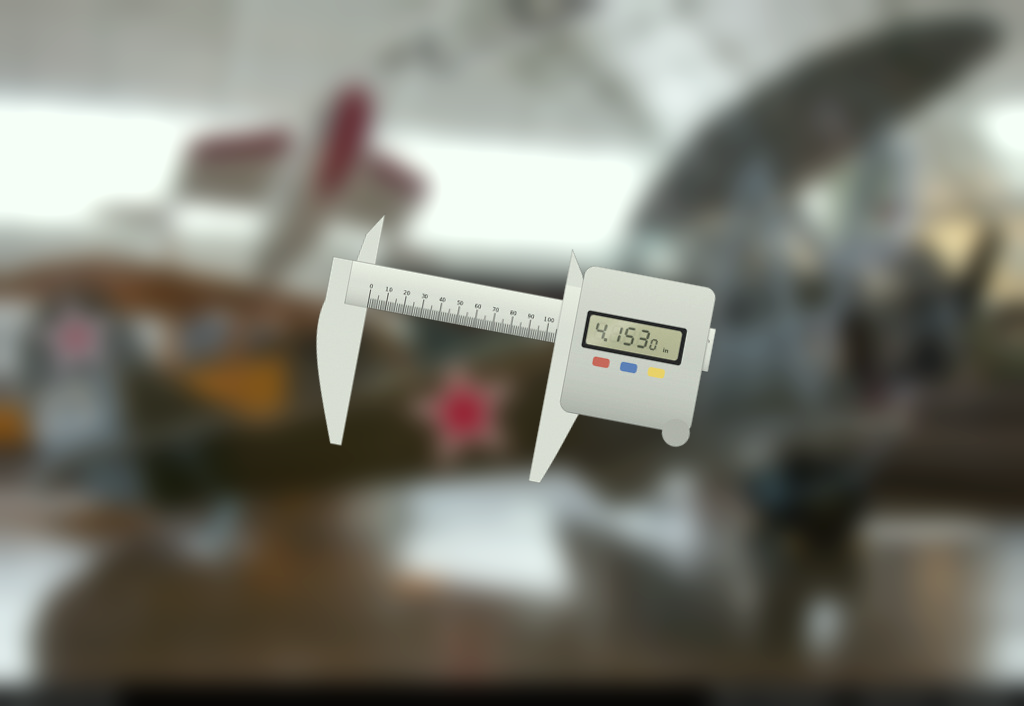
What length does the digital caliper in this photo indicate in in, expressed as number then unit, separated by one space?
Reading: 4.1530 in
